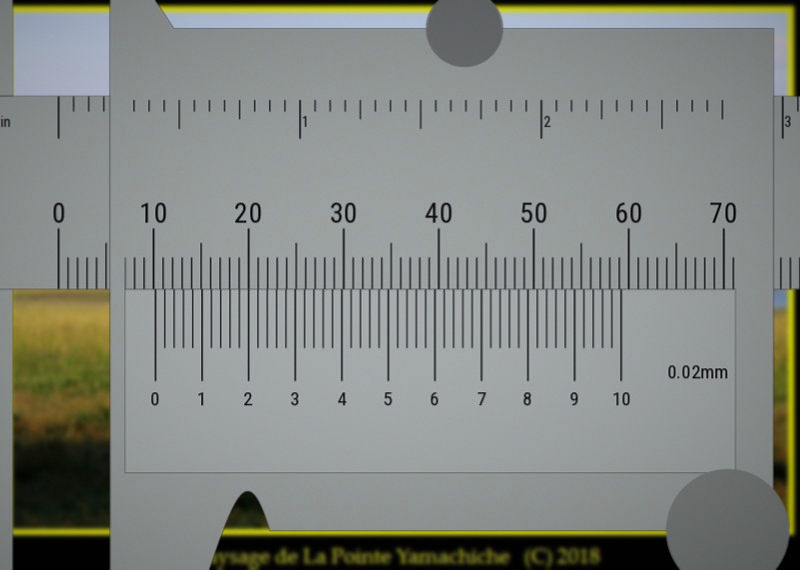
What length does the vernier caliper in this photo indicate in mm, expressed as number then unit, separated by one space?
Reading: 10.2 mm
